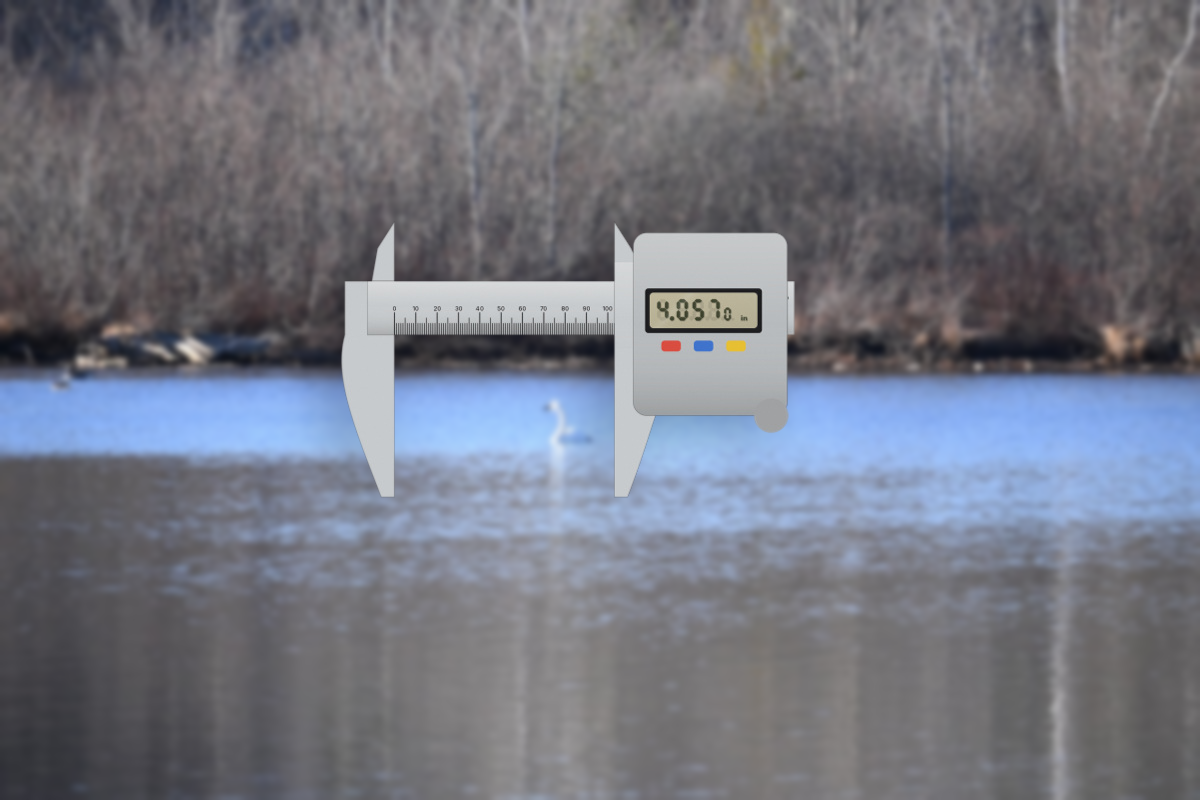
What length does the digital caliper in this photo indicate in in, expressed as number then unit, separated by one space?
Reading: 4.0570 in
